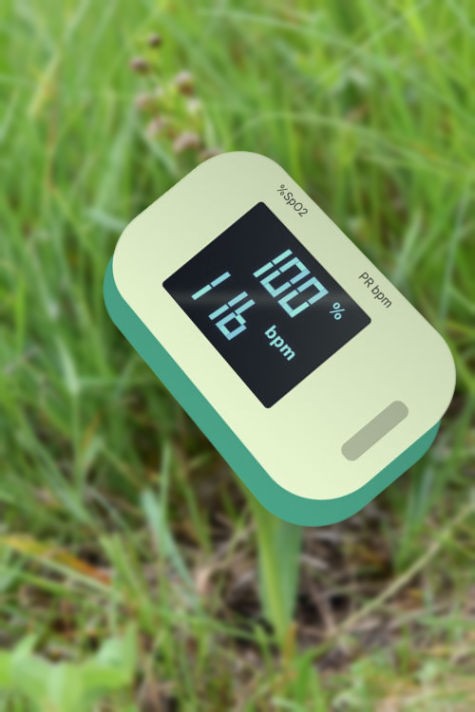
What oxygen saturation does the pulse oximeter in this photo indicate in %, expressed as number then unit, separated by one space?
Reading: 100 %
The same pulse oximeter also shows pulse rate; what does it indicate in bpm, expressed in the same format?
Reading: 116 bpm
